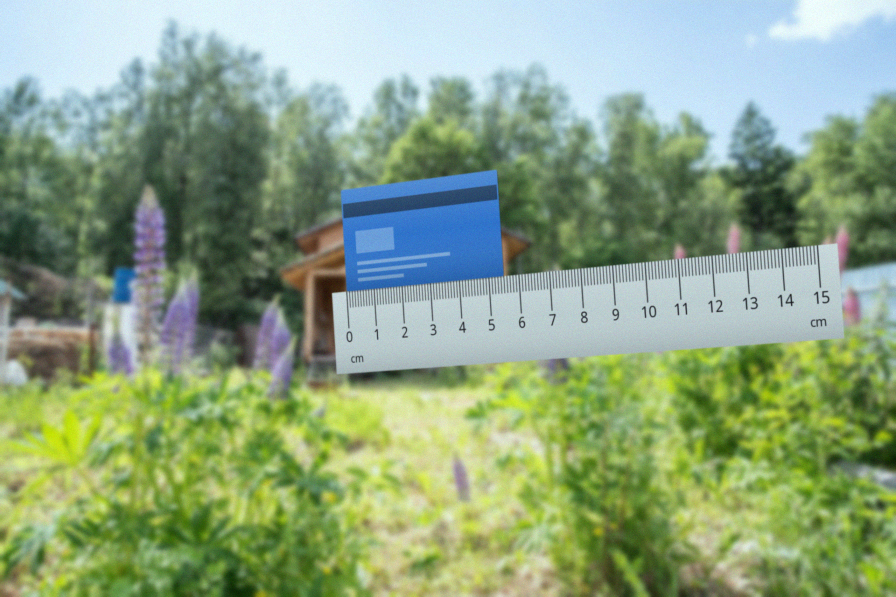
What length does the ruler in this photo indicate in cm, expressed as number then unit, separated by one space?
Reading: 5.5 cm
